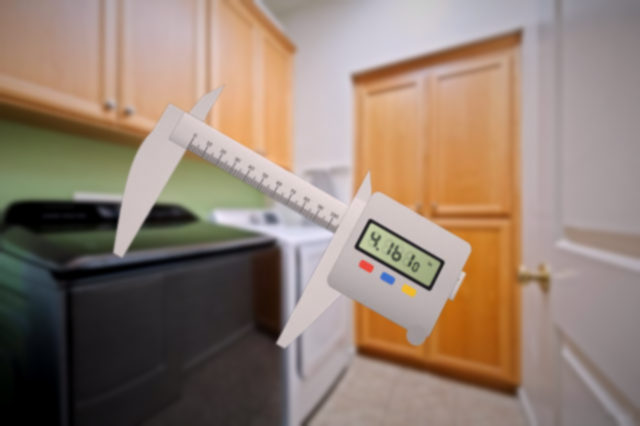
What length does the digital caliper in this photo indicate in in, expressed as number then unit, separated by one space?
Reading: 4.1610 in
